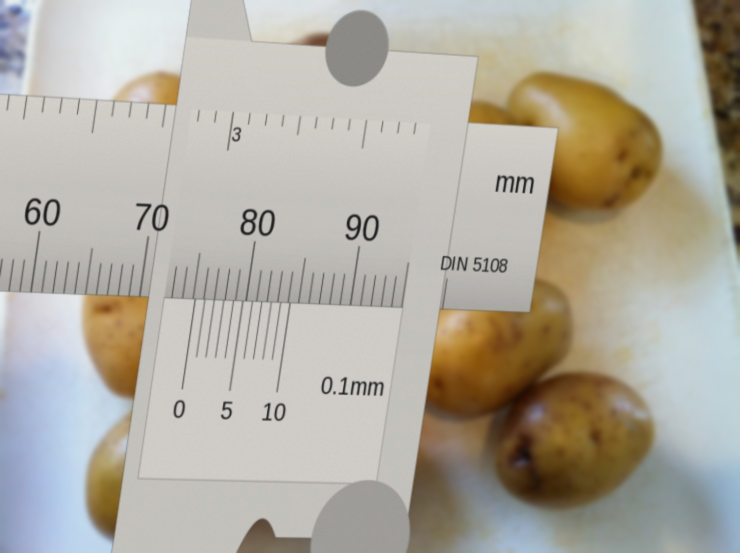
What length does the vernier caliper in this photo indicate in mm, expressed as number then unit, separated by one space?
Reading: 75.2 mm
